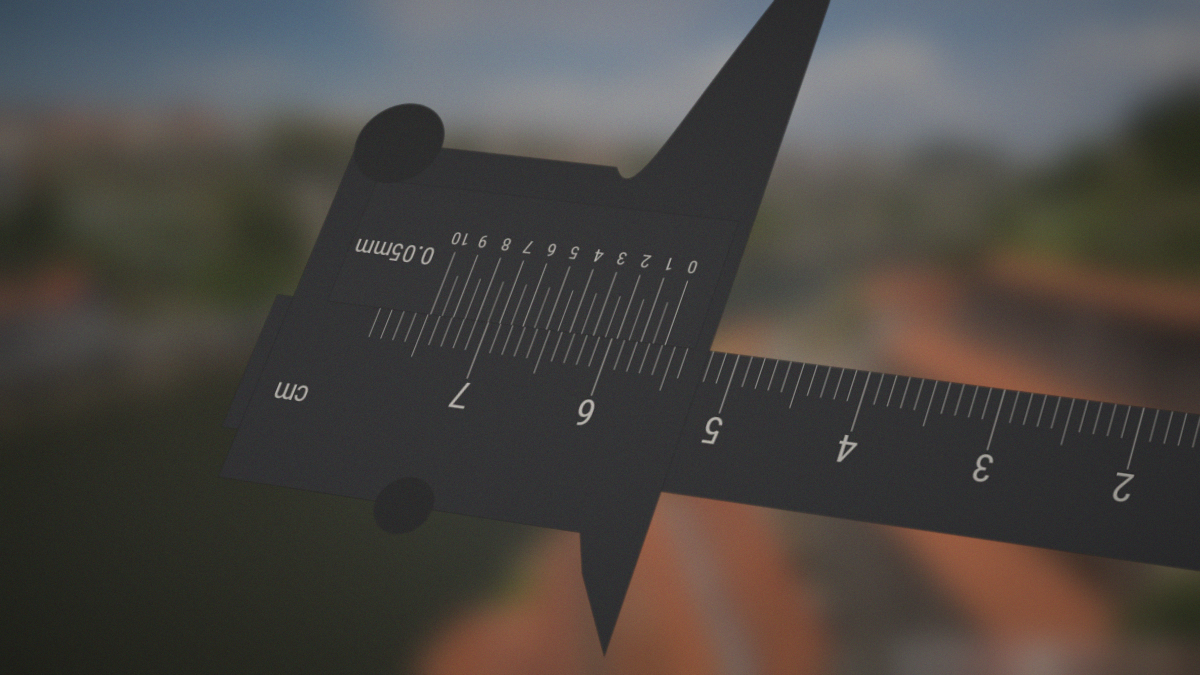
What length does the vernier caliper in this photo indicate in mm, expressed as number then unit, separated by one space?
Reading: 55.8 mm
